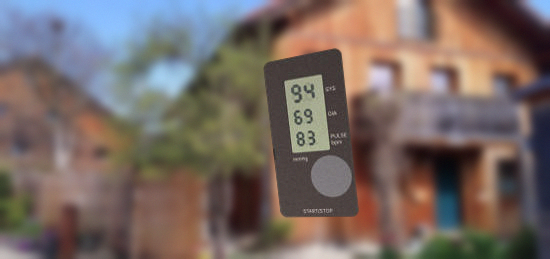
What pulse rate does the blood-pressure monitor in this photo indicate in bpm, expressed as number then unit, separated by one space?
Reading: 83 bpm
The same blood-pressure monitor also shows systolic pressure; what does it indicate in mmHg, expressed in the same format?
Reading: 94 mmHg
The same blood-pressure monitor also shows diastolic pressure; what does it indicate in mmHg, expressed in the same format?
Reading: 69 mmHg
